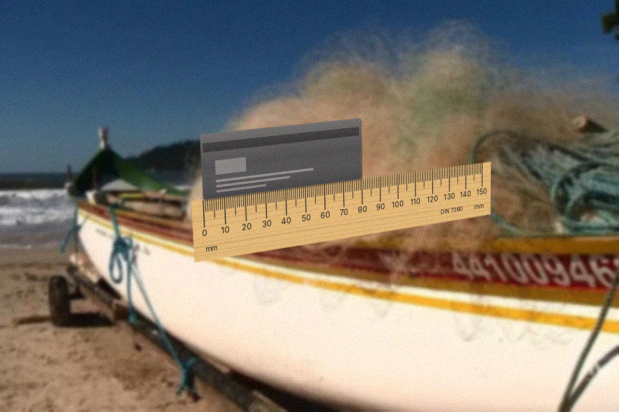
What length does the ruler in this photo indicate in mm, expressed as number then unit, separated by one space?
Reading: 80 mm
